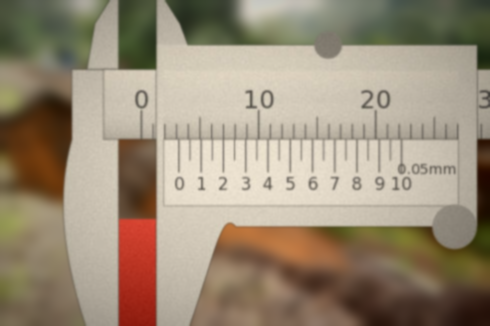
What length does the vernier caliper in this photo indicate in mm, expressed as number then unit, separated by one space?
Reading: 3.2 mm
